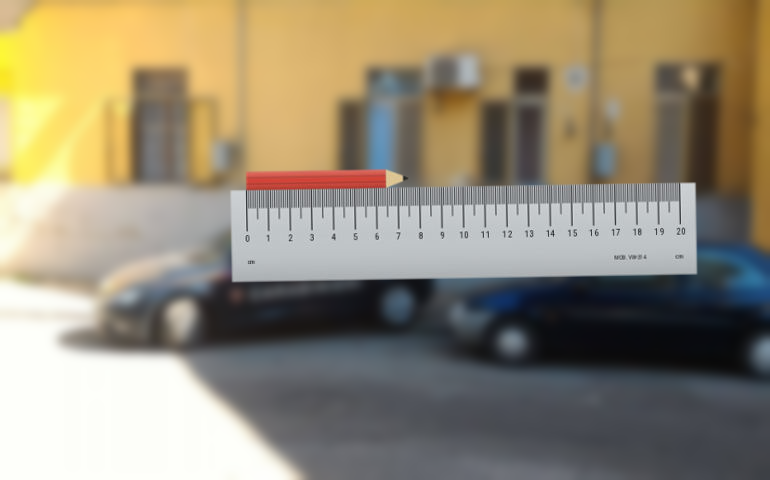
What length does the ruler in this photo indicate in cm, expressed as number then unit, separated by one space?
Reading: 7.5 cm
